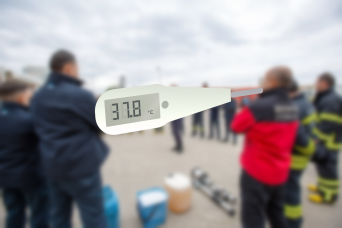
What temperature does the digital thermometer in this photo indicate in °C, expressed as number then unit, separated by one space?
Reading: 37.8 °C
